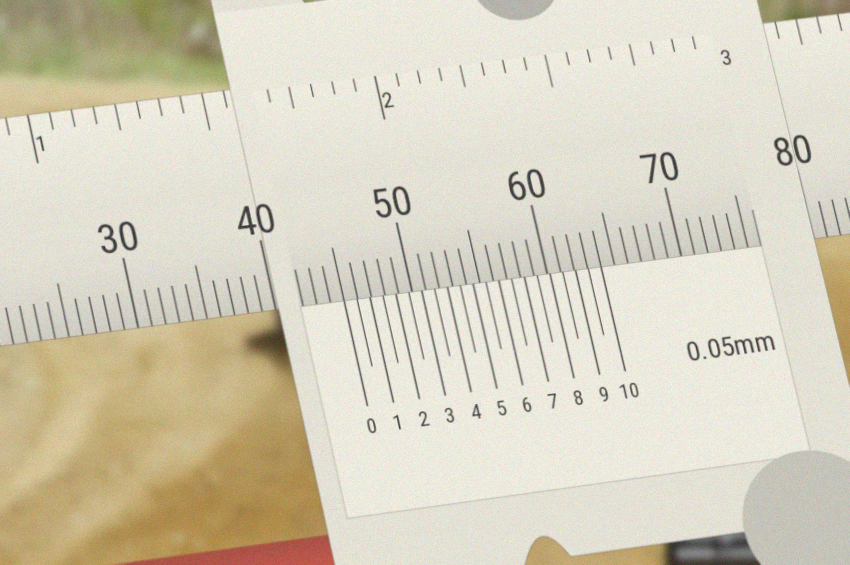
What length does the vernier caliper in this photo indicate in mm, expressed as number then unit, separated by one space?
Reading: 45.0 mm
